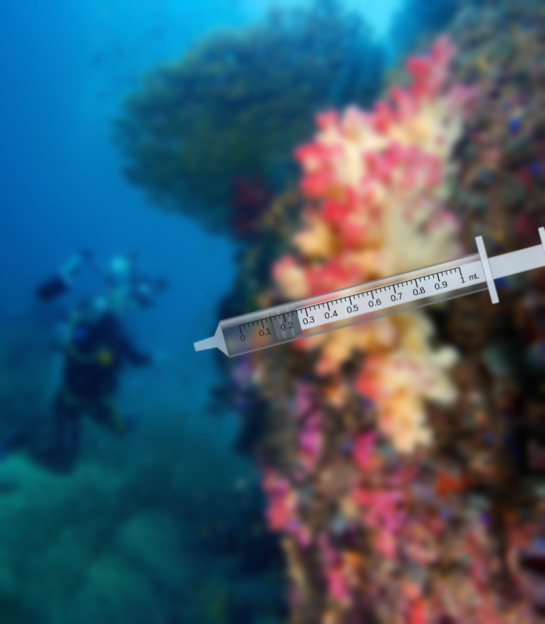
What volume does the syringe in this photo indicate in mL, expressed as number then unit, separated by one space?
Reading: 0.14 mL
